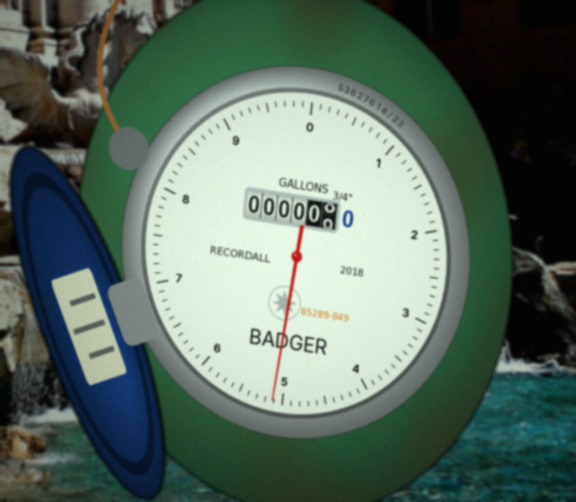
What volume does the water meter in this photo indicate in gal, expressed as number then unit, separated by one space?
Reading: 85.1 gal
